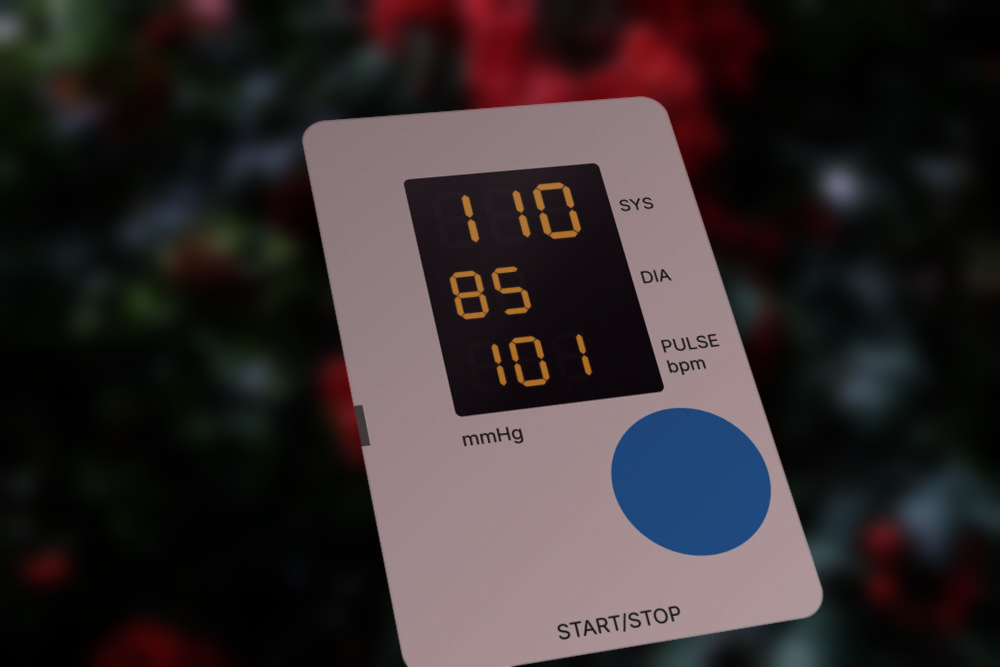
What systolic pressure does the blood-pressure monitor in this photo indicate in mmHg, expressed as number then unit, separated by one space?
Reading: 110 mmHg
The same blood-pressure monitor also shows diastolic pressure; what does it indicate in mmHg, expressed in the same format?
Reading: 85 mmHg
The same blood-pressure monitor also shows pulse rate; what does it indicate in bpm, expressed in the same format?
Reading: 101 bpm
